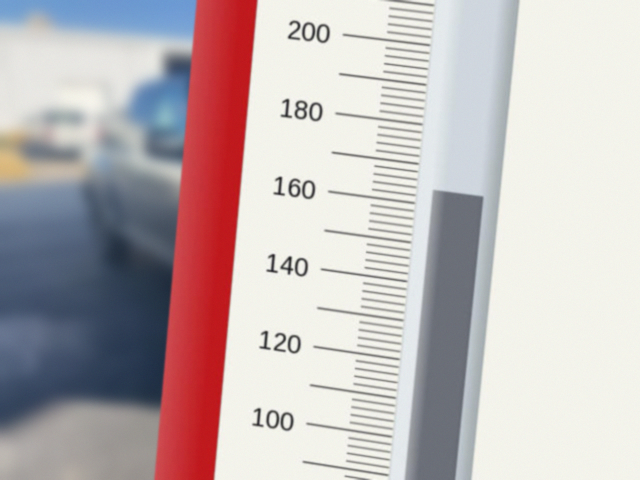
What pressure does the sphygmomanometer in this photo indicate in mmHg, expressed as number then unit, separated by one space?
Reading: 164 mmHg
